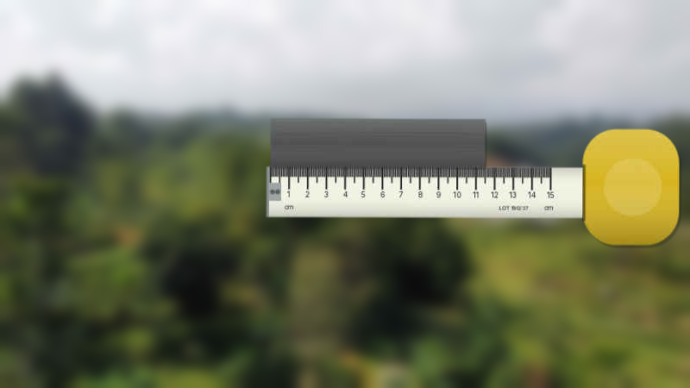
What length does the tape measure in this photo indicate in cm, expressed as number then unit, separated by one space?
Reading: 11.5 cm
